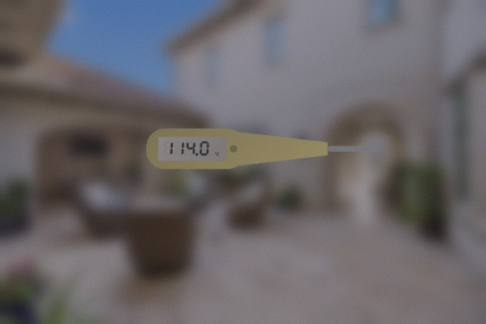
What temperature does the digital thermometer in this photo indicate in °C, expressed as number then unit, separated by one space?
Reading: 114.0 °C
